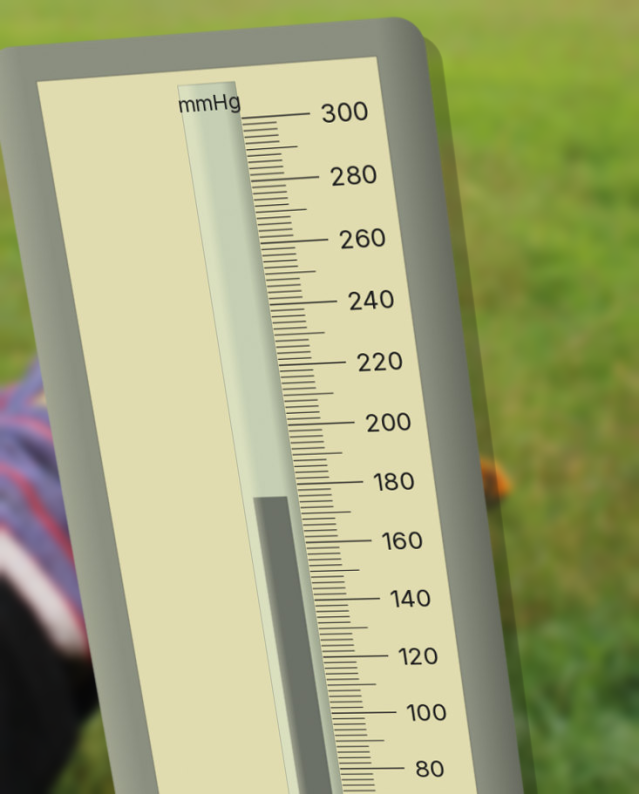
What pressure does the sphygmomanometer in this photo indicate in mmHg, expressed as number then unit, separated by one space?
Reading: 176 mmHg
